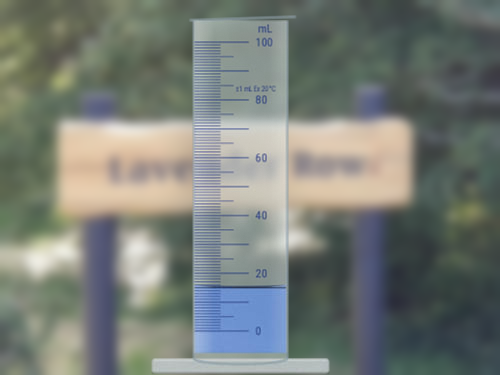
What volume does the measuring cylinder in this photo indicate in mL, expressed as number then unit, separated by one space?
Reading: 15 mL
